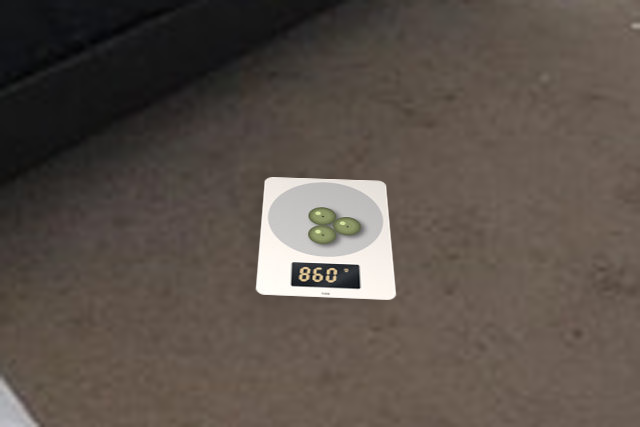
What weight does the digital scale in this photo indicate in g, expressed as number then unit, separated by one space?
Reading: 860 g
